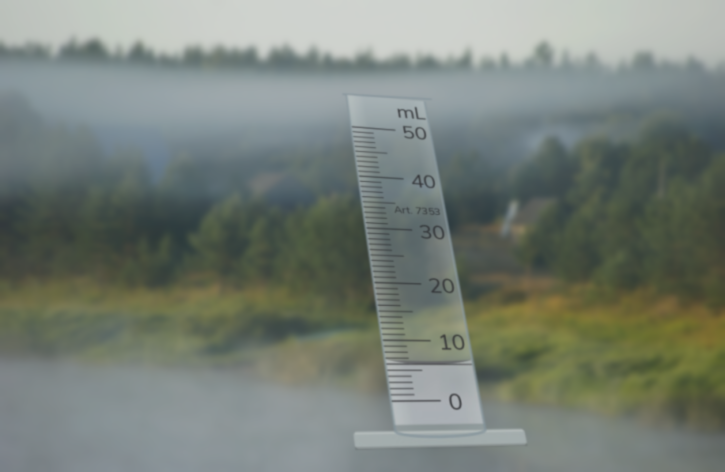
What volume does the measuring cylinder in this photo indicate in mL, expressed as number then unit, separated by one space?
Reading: 6 mL
